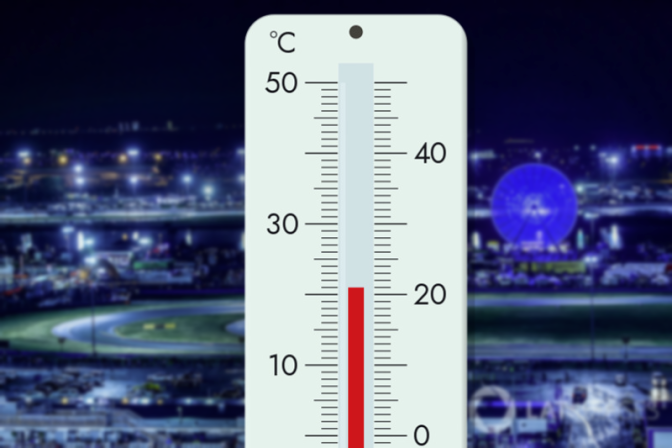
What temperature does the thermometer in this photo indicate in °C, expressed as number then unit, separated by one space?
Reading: 21 °C
